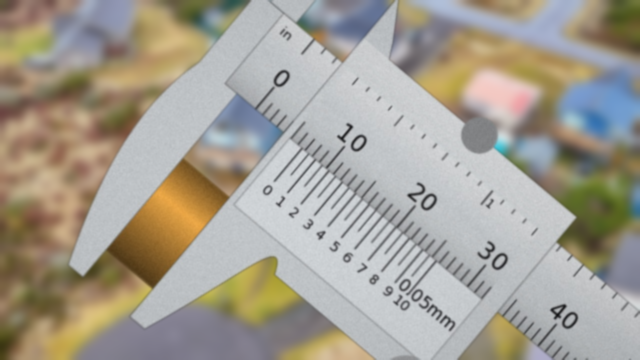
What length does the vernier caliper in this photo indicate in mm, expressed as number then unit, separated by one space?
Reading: 6.6 mm
